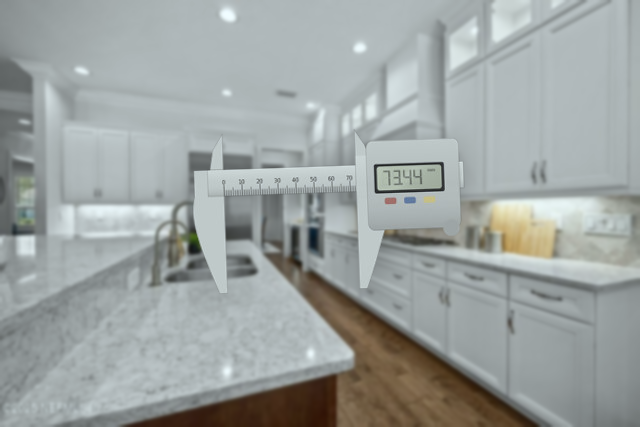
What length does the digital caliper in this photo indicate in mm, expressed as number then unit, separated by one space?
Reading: 73.44 mm
